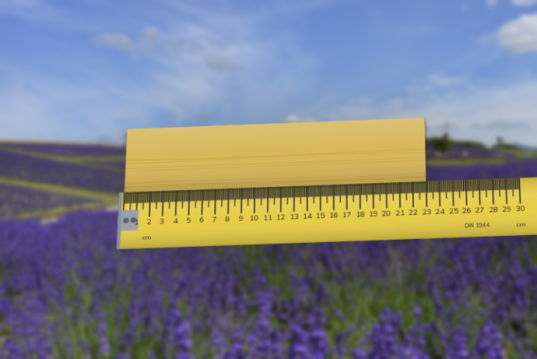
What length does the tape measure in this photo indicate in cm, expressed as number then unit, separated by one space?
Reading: 23 cm
